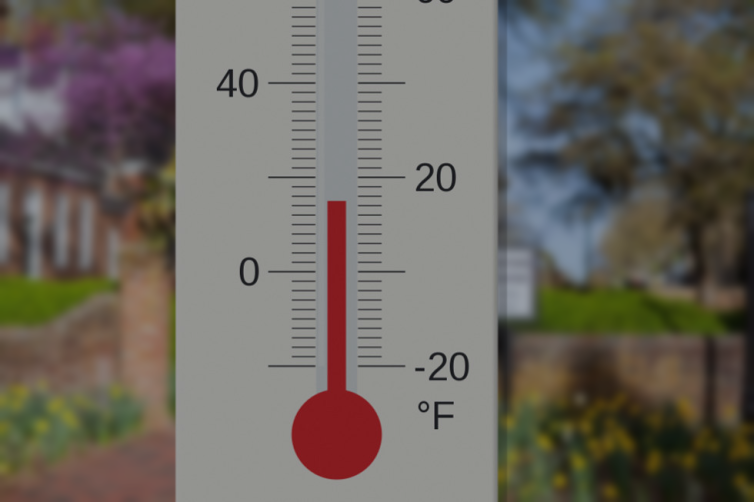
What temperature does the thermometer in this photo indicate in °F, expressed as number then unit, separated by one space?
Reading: 15 °F
